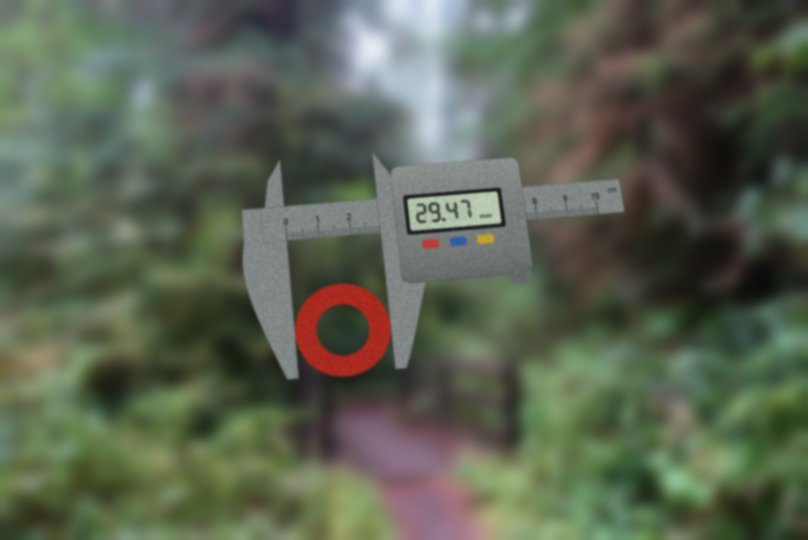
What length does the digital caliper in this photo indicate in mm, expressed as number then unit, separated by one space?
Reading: 29.47 mm
